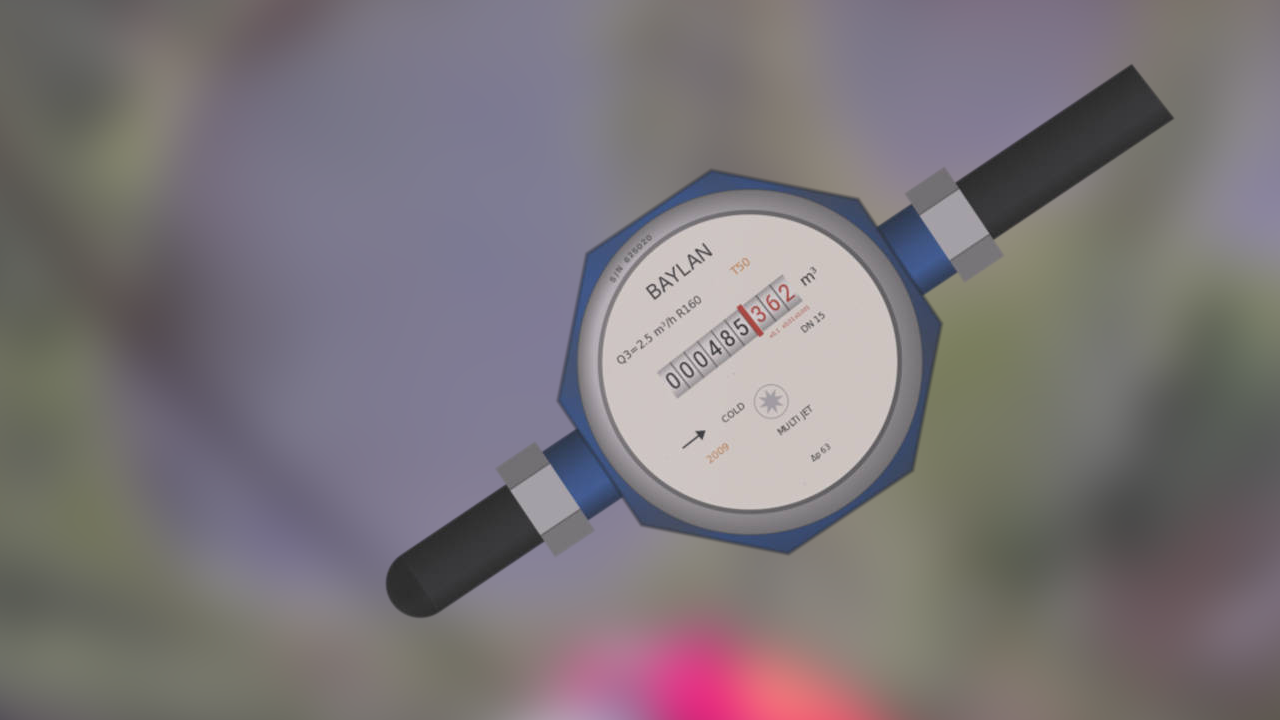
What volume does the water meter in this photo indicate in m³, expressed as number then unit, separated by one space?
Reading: 485.362 m³
